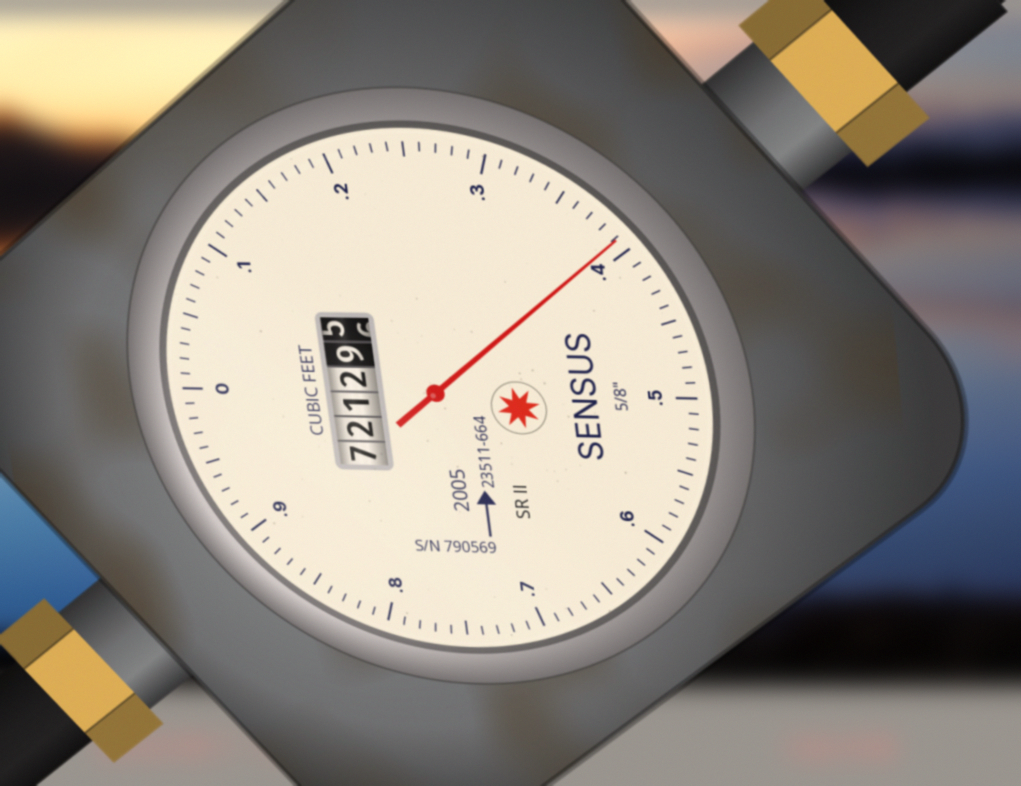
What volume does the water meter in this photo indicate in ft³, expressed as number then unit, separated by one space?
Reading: 721295.39 ft³
